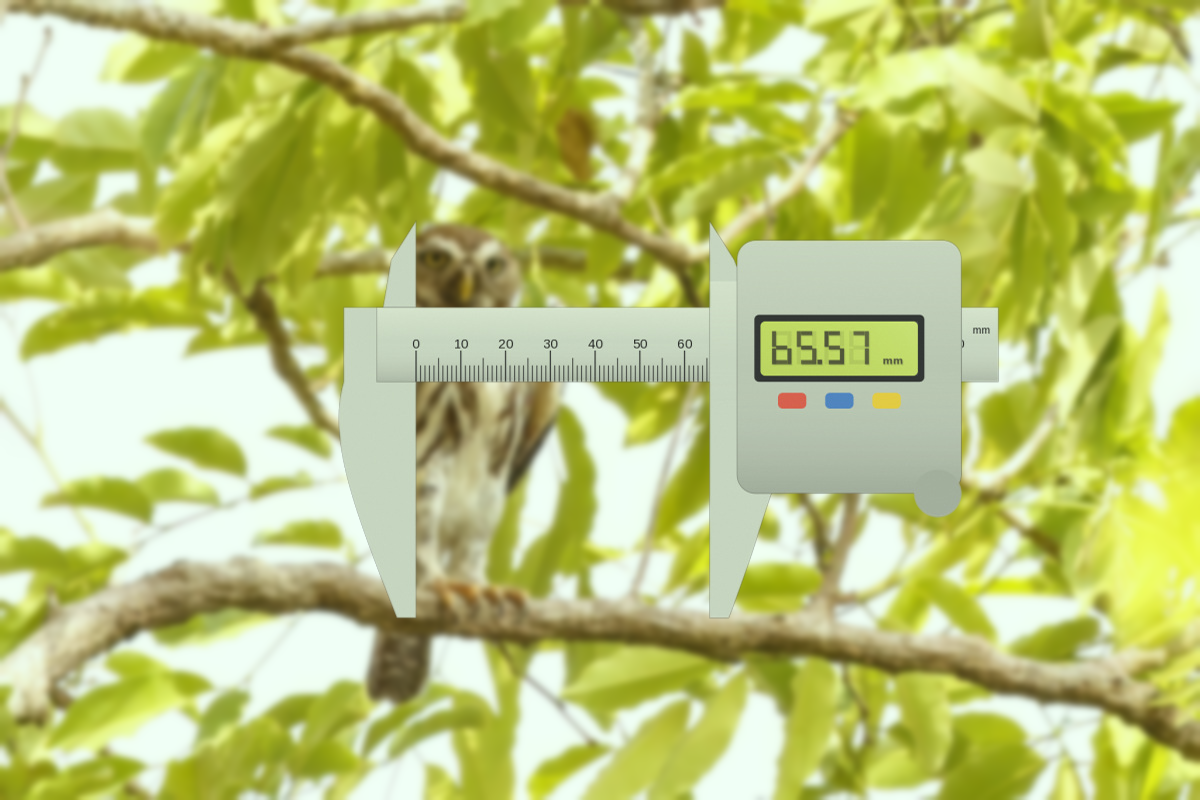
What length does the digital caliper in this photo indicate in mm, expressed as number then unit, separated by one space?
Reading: 65.57 mm
